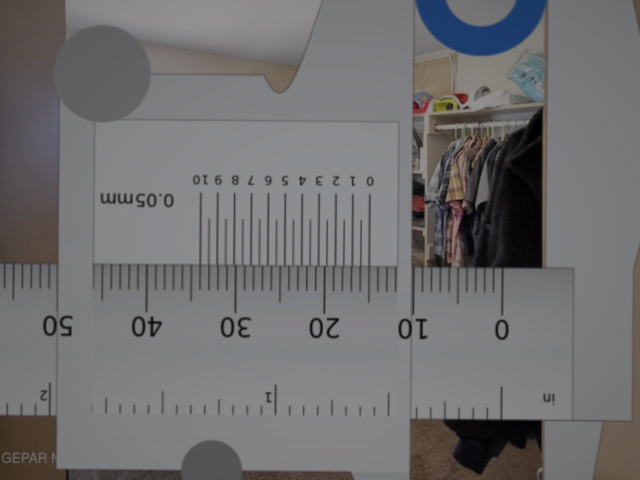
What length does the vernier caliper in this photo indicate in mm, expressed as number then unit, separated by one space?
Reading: 15.0 mm
